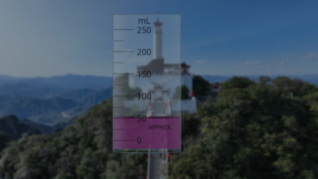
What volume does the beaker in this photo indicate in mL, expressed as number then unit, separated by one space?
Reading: 50 mL
